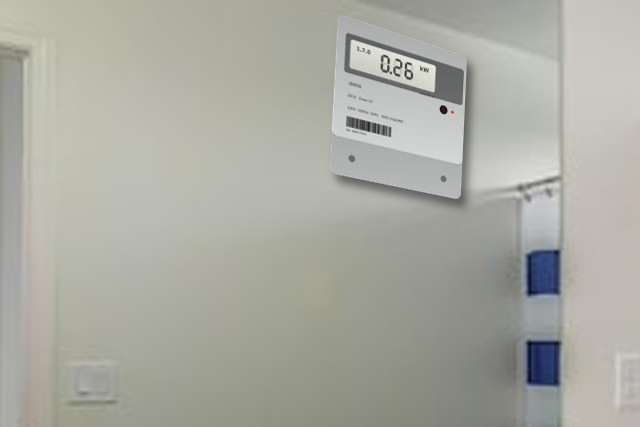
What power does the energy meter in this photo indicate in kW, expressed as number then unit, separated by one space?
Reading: 0.26 kW
